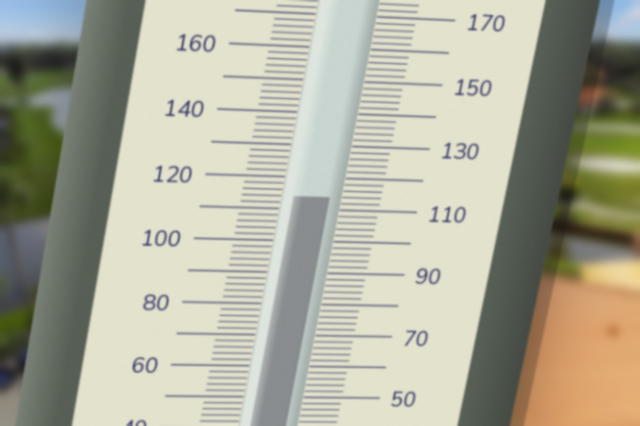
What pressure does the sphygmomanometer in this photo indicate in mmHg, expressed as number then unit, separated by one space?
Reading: 114 mmHg
